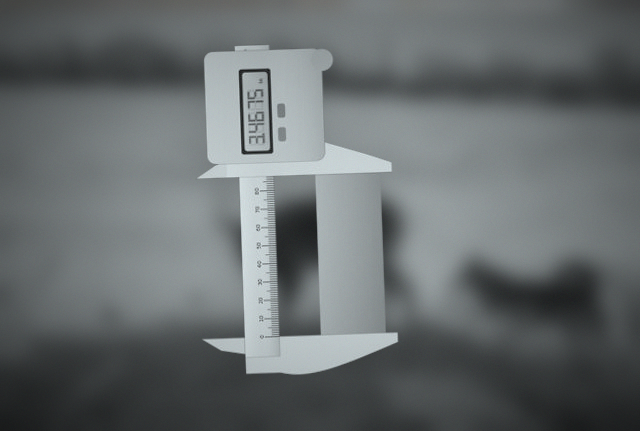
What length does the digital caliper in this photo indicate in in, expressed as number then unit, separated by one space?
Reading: 3.4675 in
